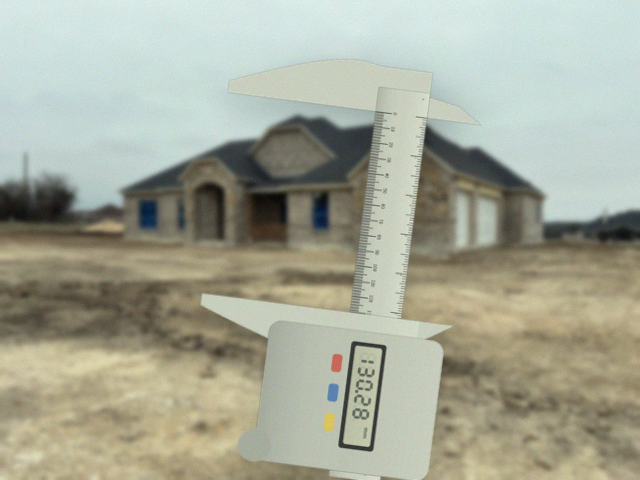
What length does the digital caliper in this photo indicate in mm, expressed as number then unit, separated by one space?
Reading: 130.28 mm
